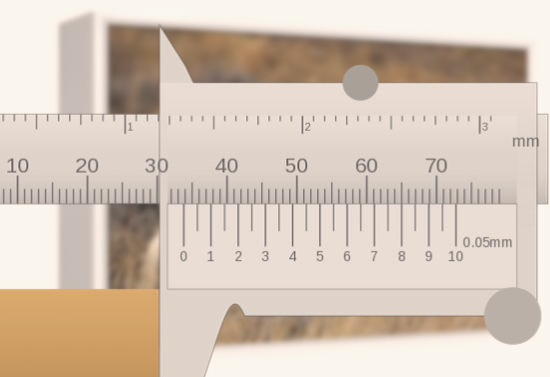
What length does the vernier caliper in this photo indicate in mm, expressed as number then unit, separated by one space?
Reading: 33.8 mm
